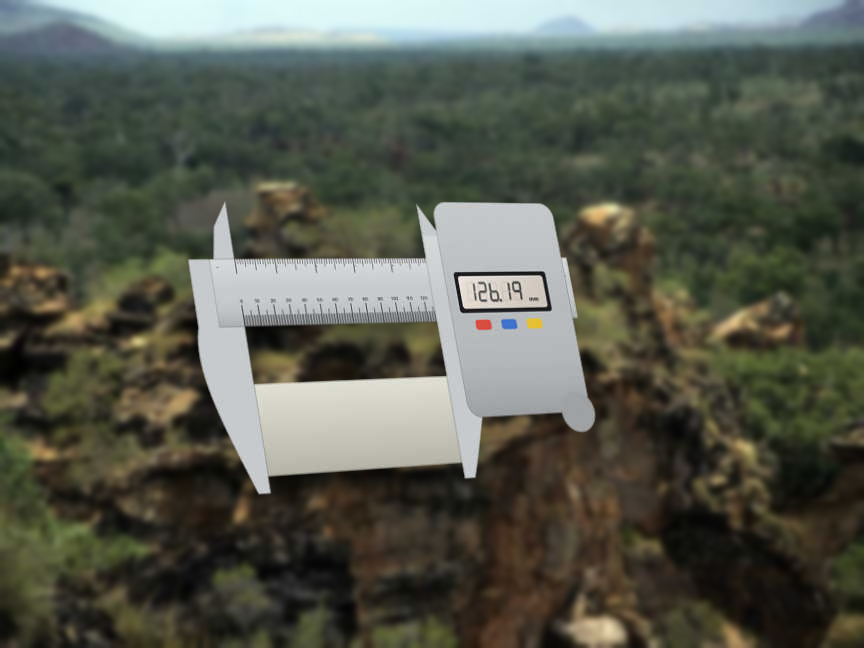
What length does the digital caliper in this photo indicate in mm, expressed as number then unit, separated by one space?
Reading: 126.19 mm
